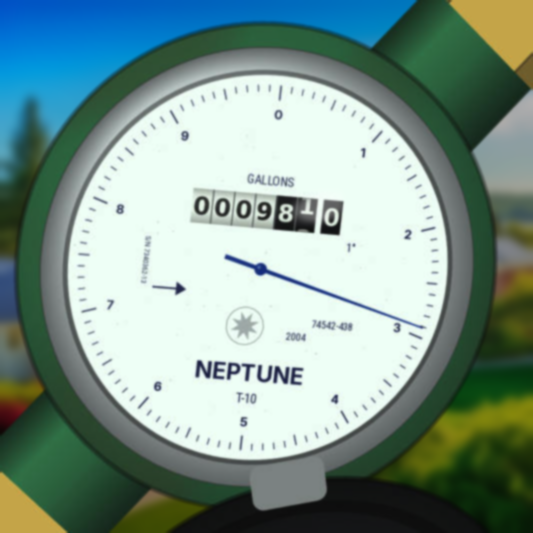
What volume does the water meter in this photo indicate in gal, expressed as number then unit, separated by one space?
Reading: 9812.9 gal
